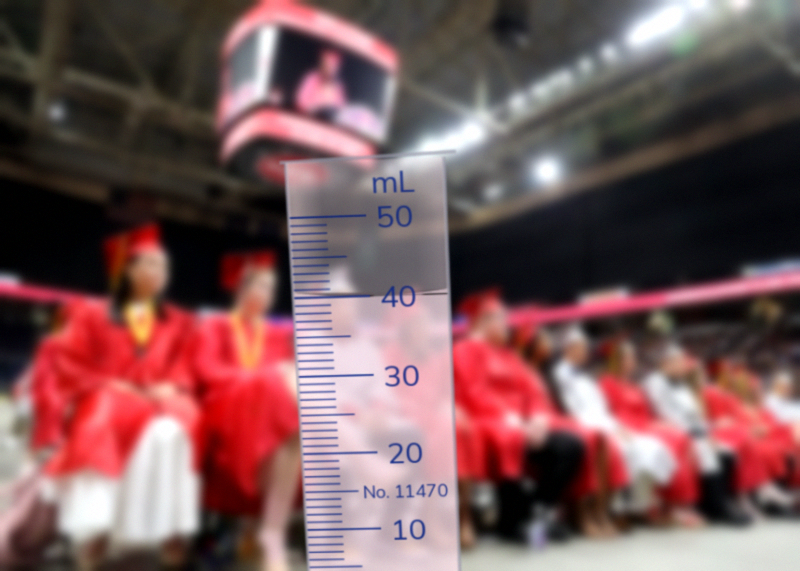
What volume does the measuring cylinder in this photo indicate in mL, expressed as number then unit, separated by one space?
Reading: 40 mL
